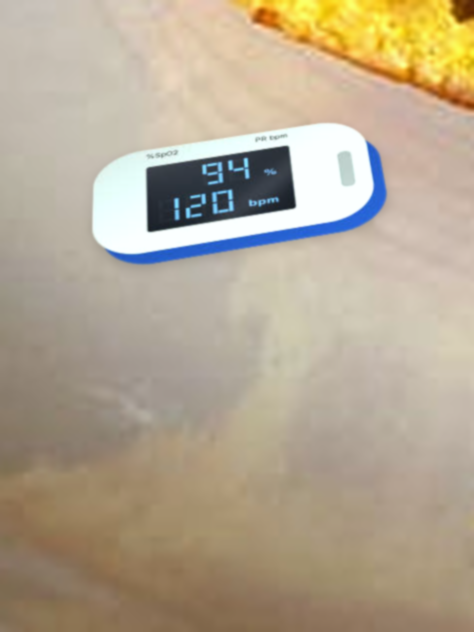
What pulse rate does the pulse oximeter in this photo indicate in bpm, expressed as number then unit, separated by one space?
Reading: 120 bpm
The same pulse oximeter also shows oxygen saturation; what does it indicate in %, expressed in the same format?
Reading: 94 %
